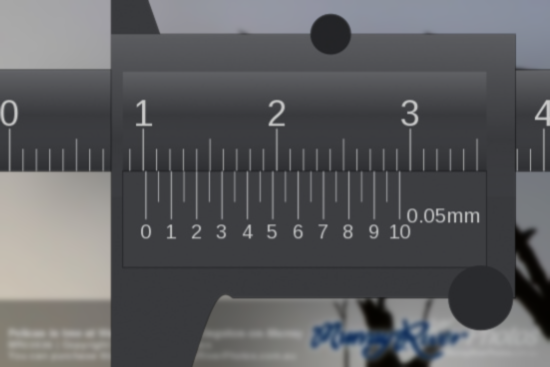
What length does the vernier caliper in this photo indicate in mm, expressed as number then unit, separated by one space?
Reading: 10.2 mm
